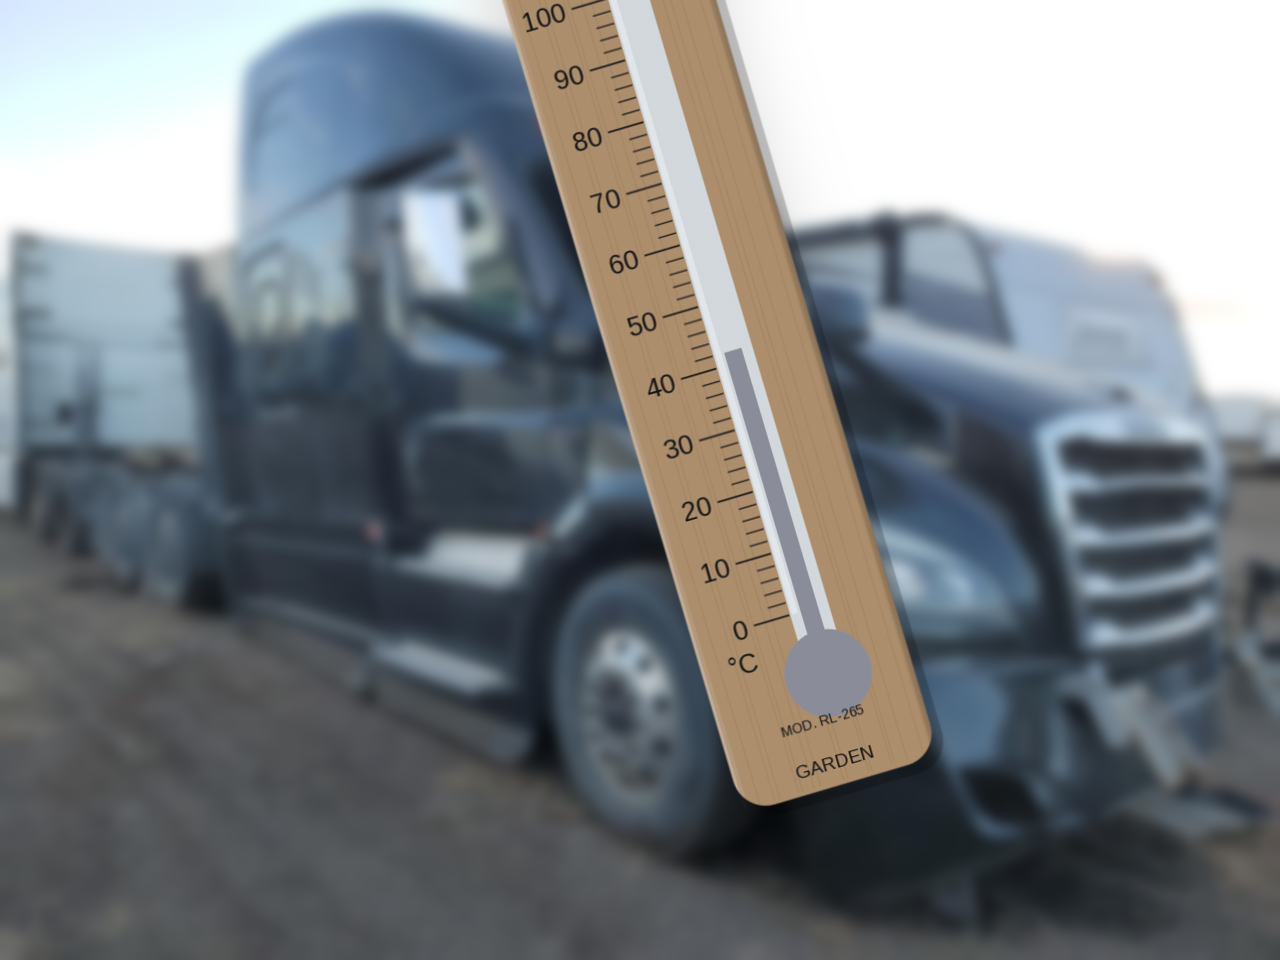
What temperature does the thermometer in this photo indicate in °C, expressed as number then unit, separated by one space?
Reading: 42 °C
